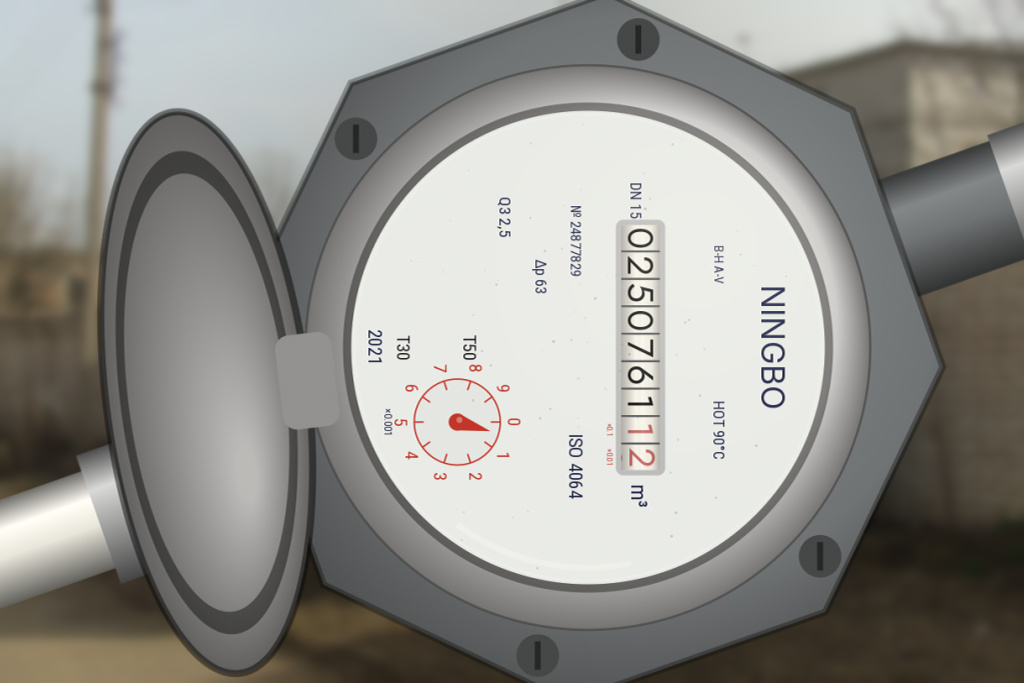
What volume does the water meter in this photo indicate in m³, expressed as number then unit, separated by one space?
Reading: 250761.120 m³
